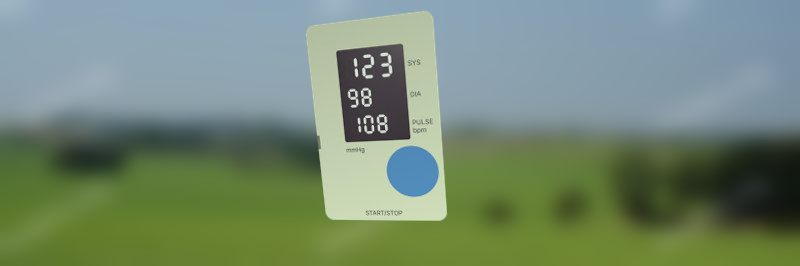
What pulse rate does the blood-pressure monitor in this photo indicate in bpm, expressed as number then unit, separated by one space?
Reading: 108 bpm
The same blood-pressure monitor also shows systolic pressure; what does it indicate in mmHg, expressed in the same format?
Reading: 123 mmHg
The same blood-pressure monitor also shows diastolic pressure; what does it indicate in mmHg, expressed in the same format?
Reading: 98 mmHg
